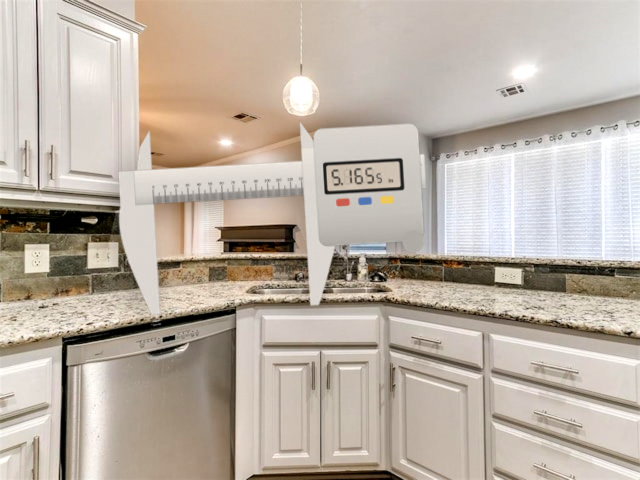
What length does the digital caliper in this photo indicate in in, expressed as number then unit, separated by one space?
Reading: 5.1655 in
